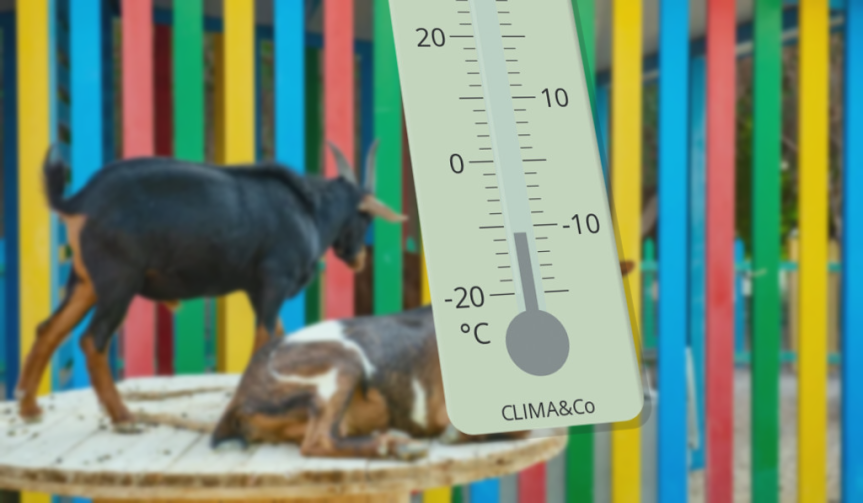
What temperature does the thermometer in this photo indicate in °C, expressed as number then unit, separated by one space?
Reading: -11 °C
